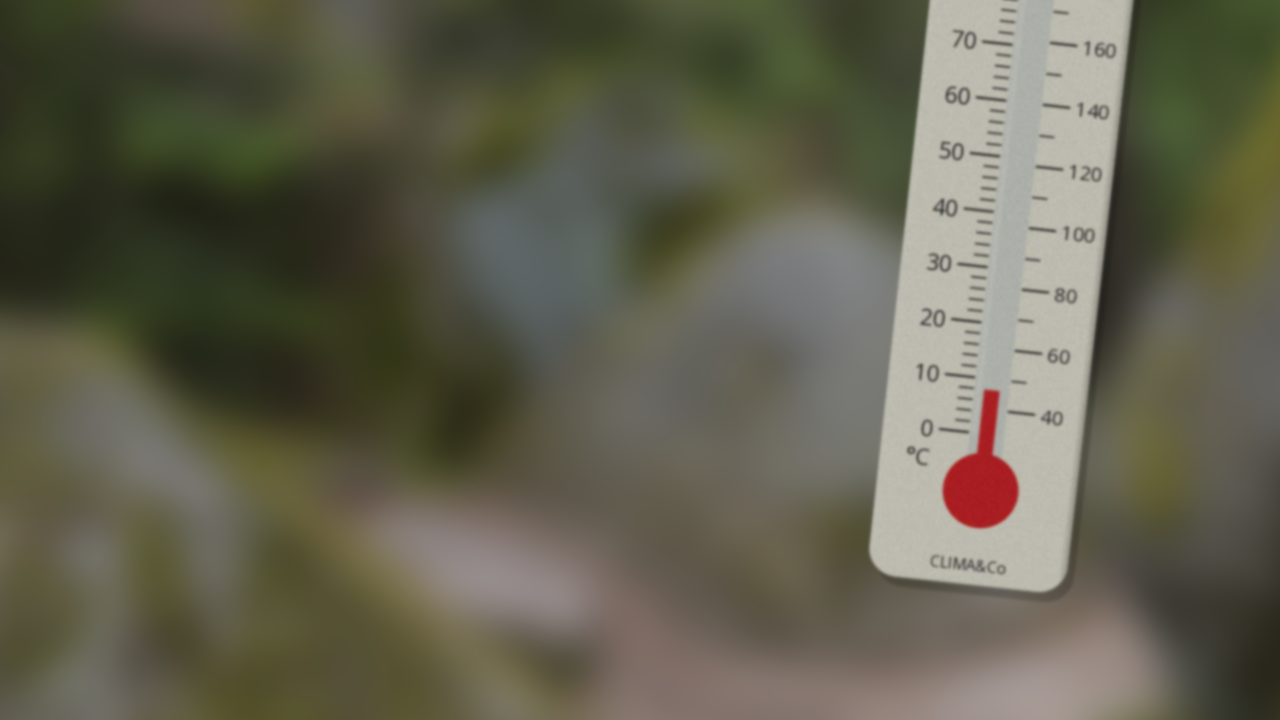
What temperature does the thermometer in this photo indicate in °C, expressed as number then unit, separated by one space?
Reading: 8 °C
